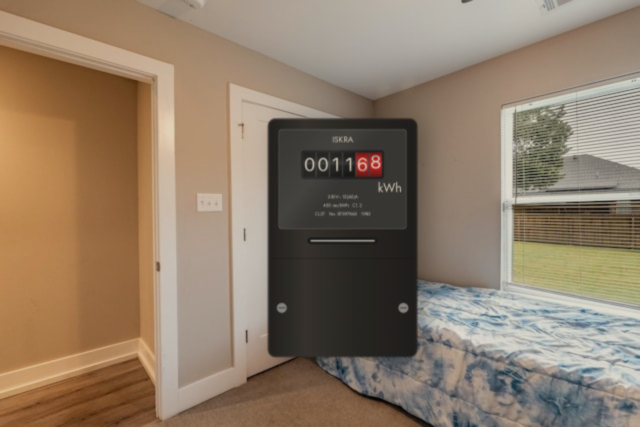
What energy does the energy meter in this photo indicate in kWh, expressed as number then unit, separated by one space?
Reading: 11.68 kWh
